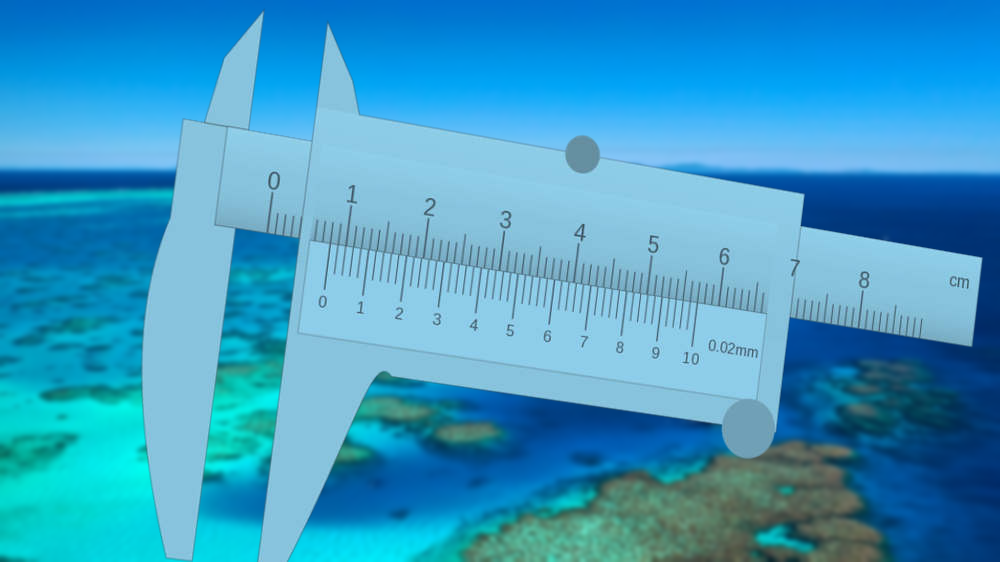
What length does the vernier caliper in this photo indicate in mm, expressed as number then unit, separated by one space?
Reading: 8.0 mm
